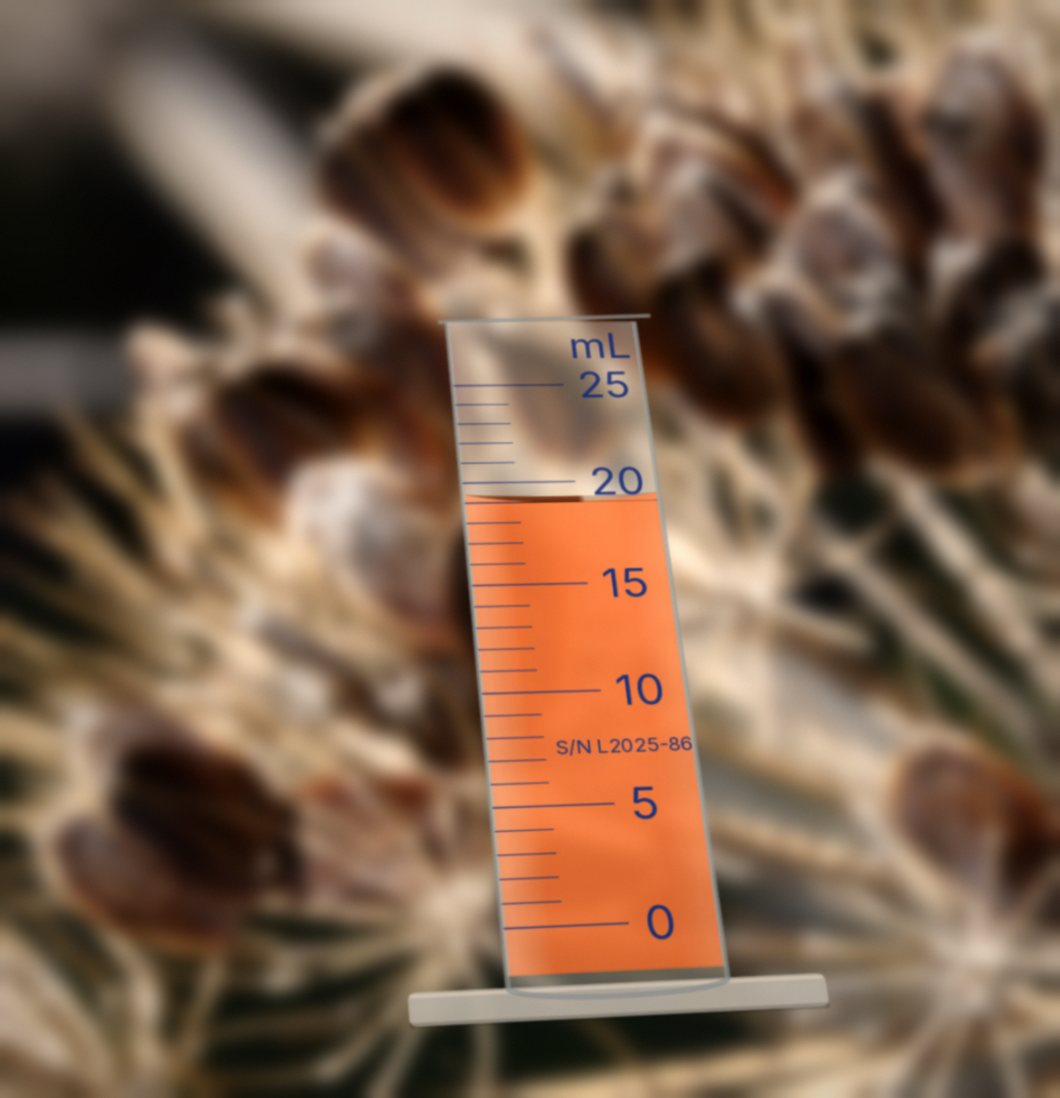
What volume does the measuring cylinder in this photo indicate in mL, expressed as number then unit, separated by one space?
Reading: 19 mL
